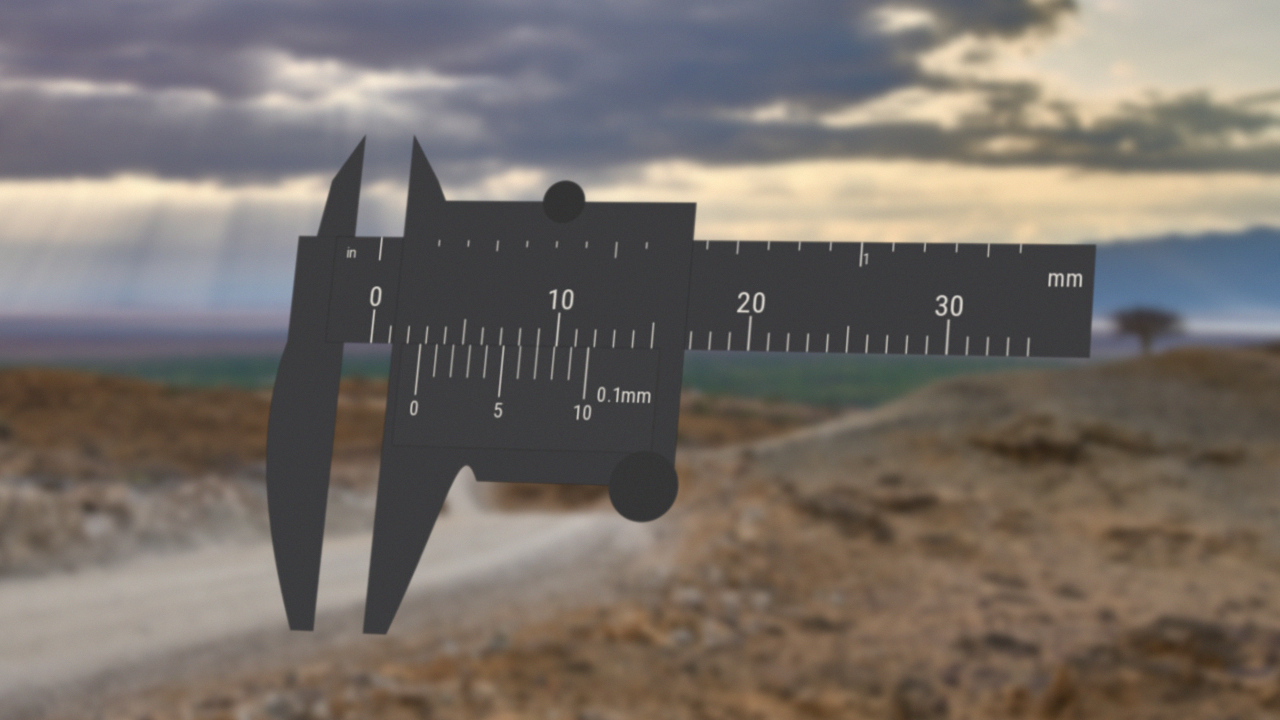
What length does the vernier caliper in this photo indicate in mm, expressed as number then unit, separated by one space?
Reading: 2.7 mm
